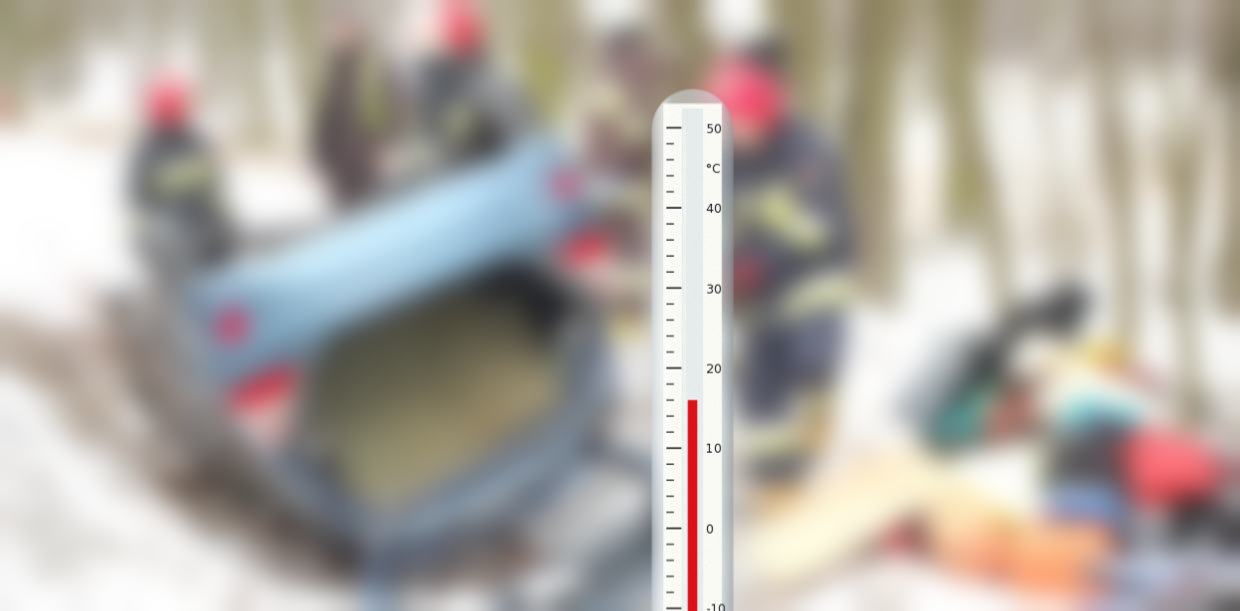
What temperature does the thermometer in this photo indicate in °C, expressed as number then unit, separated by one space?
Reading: 16 °C
